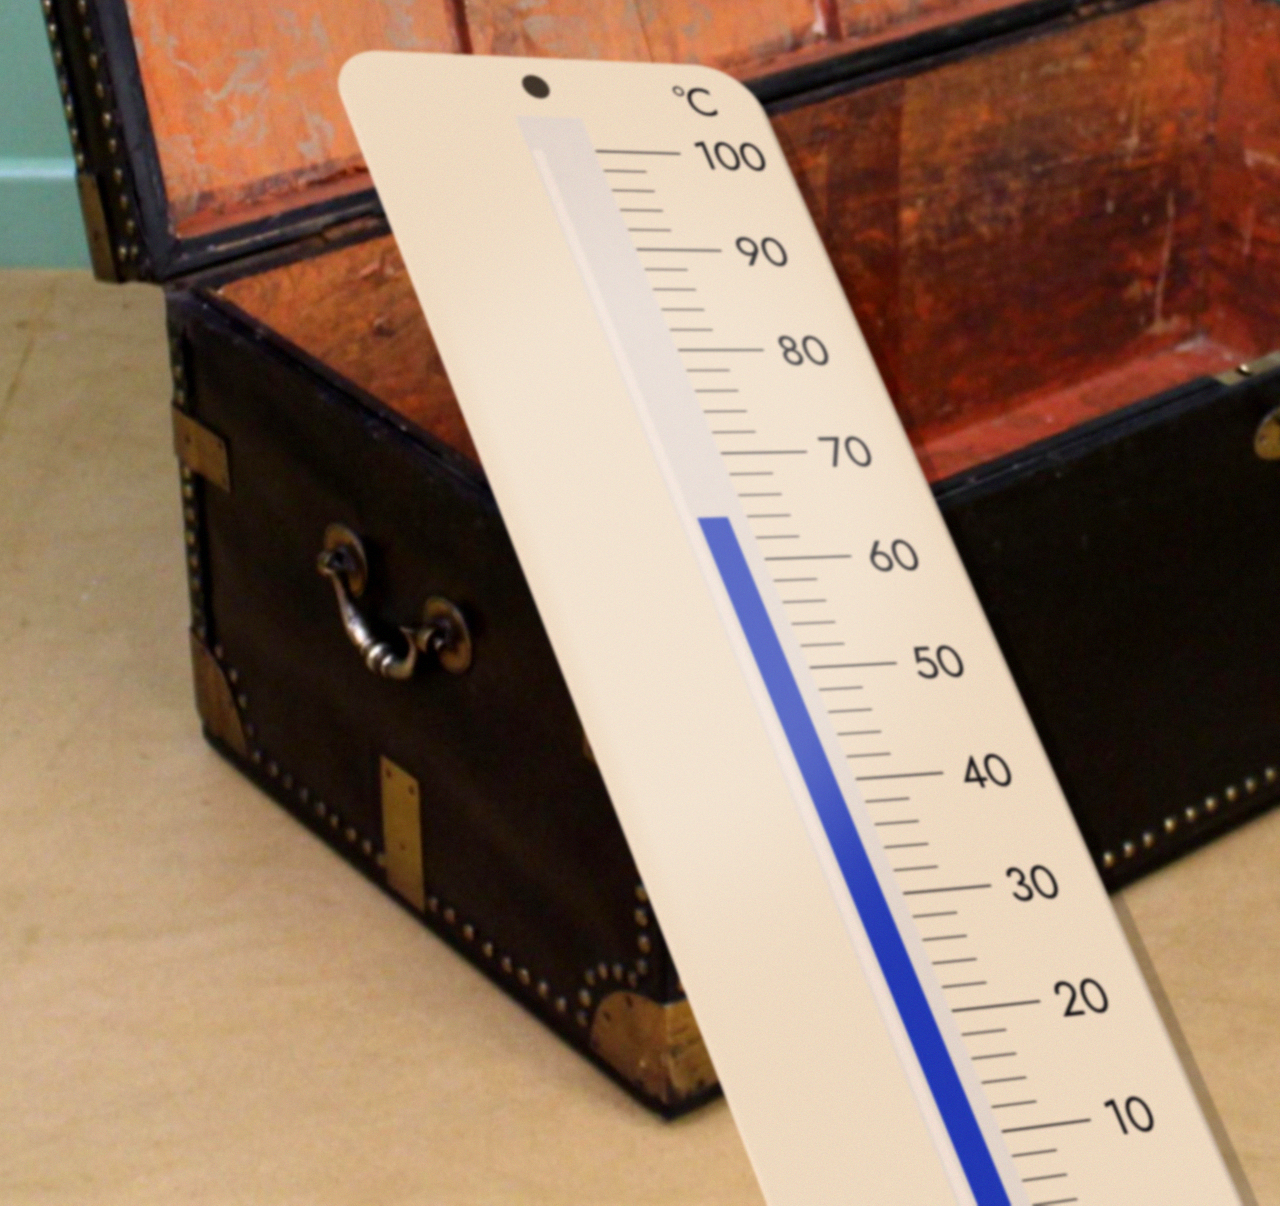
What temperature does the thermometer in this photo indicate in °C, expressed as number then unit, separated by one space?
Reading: 64 °C
